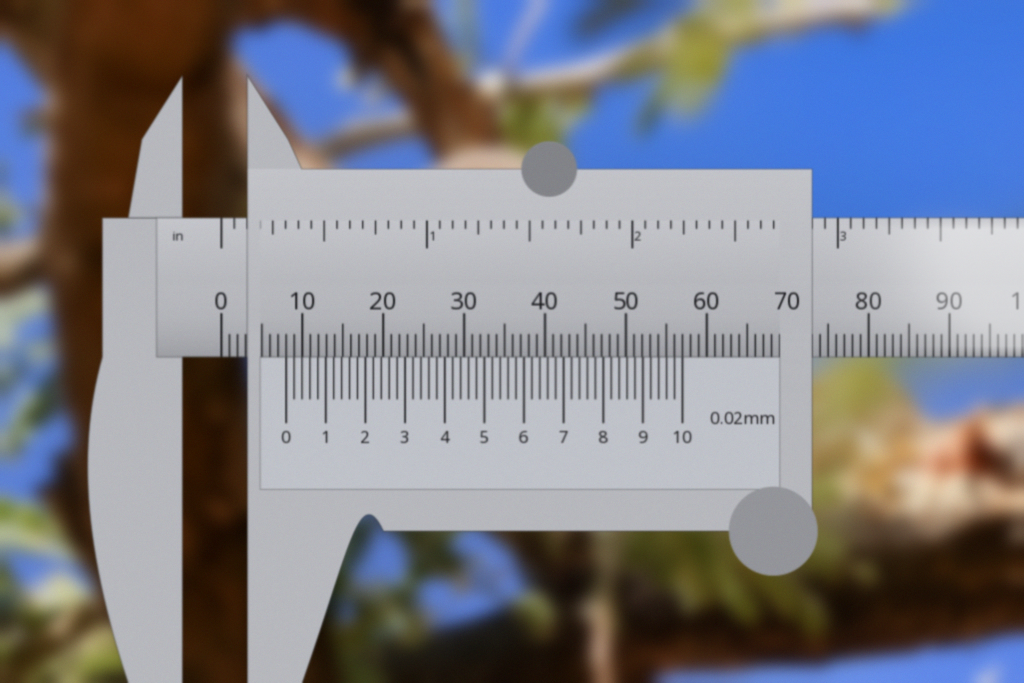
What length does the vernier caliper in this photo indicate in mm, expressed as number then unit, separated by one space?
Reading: 8.0 mm
